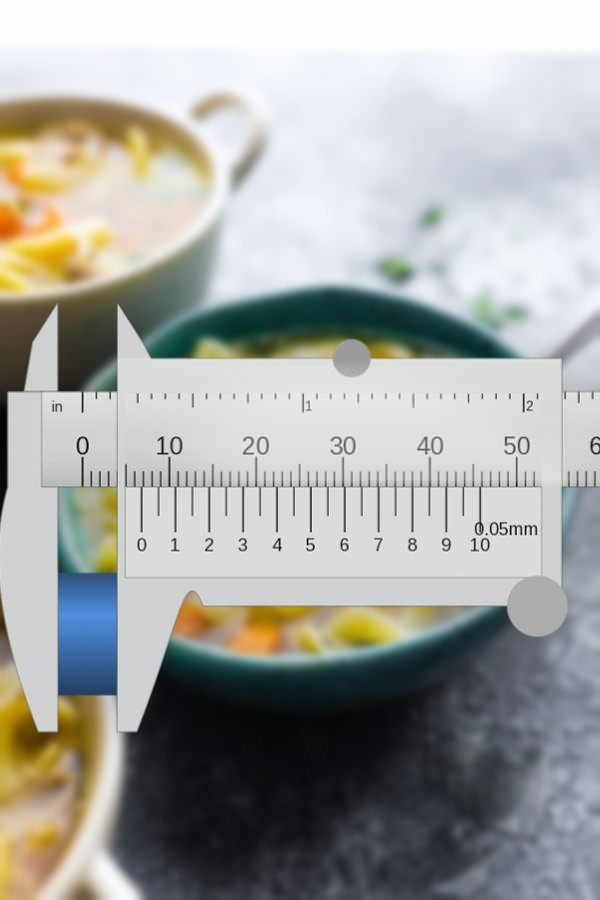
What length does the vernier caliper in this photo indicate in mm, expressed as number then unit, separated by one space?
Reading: 6.8 mm
